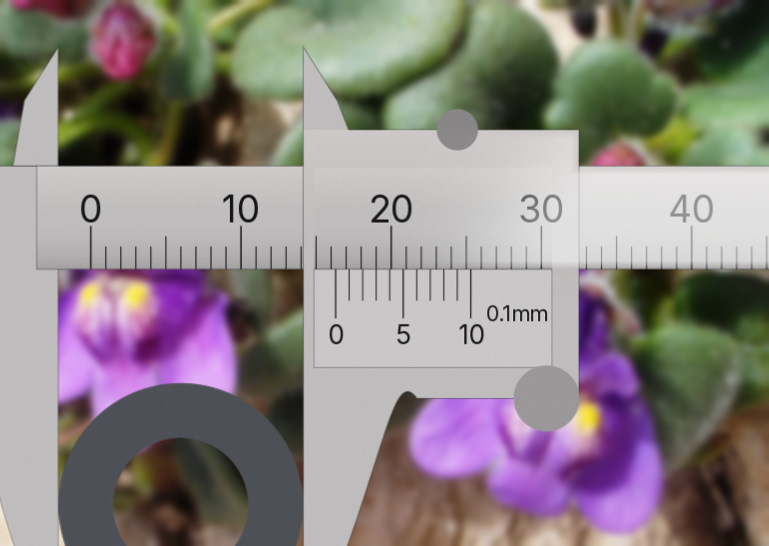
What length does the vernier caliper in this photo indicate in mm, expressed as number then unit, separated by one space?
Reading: 16.3 mm
